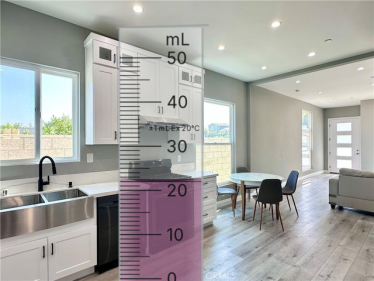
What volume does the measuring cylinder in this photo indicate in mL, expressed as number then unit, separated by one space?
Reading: 22 mL
